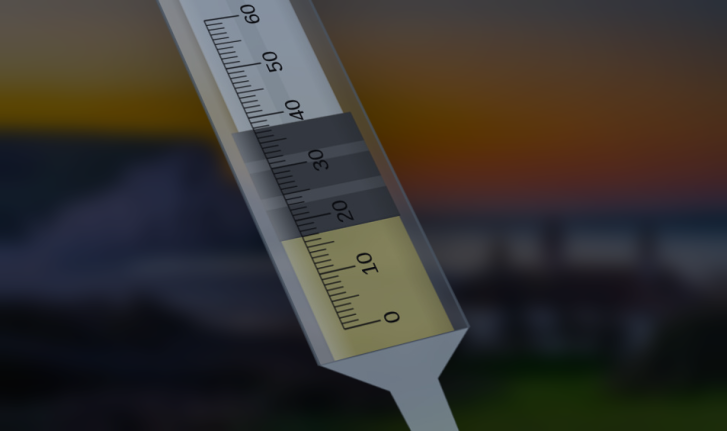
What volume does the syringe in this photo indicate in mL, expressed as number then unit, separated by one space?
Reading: 17 mL
